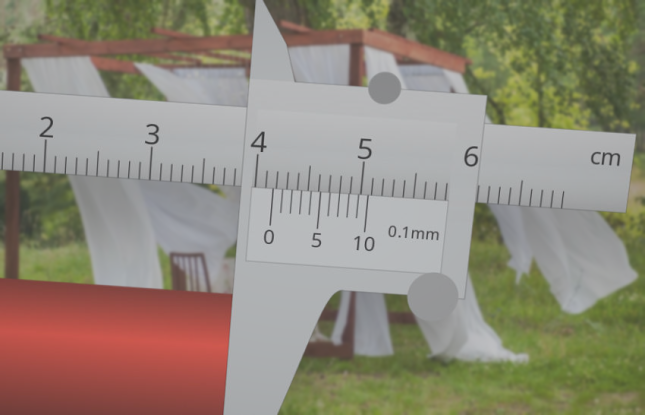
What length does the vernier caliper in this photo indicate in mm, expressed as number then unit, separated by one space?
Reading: 41.7 mm
